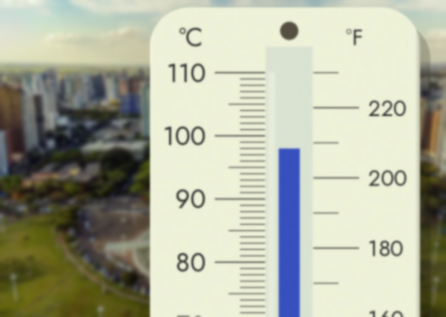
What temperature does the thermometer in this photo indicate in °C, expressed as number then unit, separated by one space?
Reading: 98 °C
